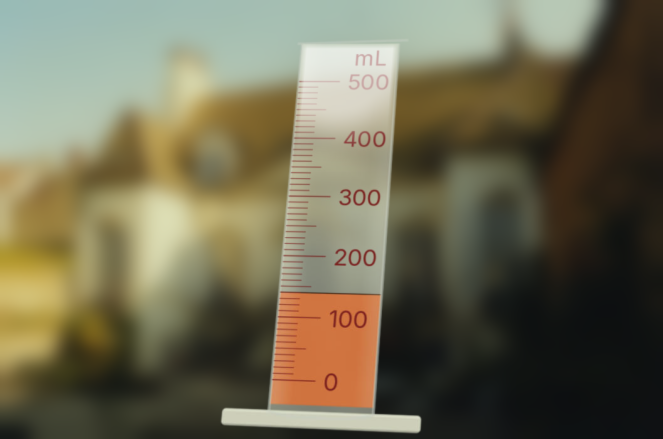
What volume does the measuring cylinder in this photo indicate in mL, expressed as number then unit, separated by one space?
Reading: 140 mL
